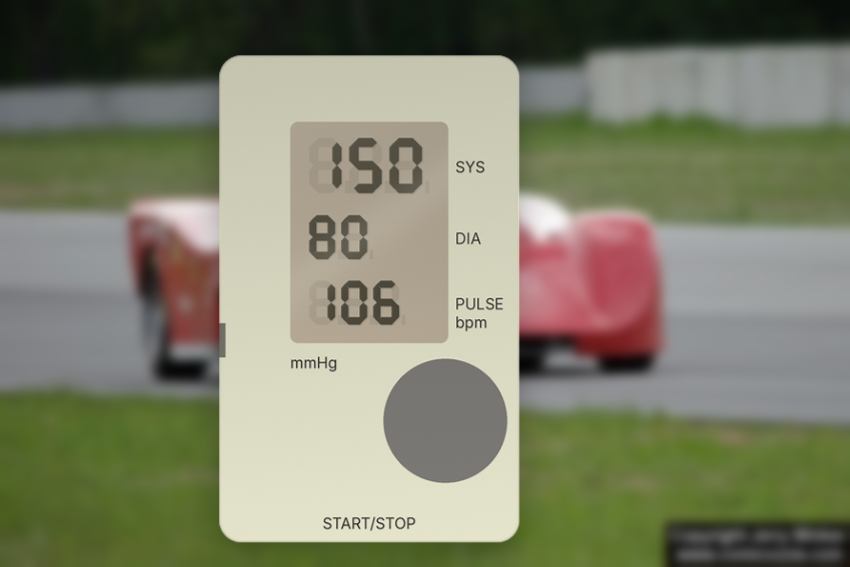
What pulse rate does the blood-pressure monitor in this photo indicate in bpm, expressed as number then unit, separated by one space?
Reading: 106 bpm
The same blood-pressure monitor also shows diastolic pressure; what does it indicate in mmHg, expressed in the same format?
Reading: 80 mmHg
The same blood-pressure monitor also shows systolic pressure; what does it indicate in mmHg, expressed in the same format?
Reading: 150 mmHg
